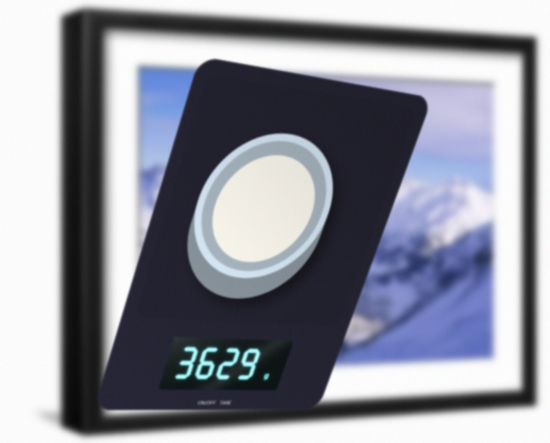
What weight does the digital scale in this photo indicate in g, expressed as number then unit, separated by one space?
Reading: 3629 g
